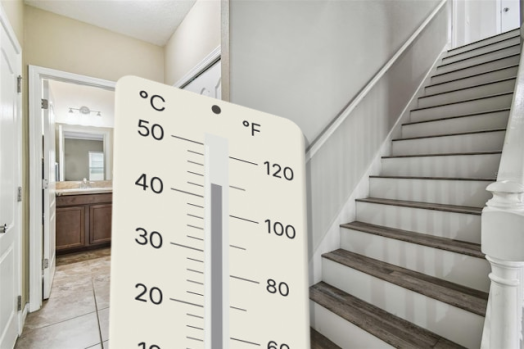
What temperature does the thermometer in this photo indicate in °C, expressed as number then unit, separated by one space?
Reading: 43 °C
